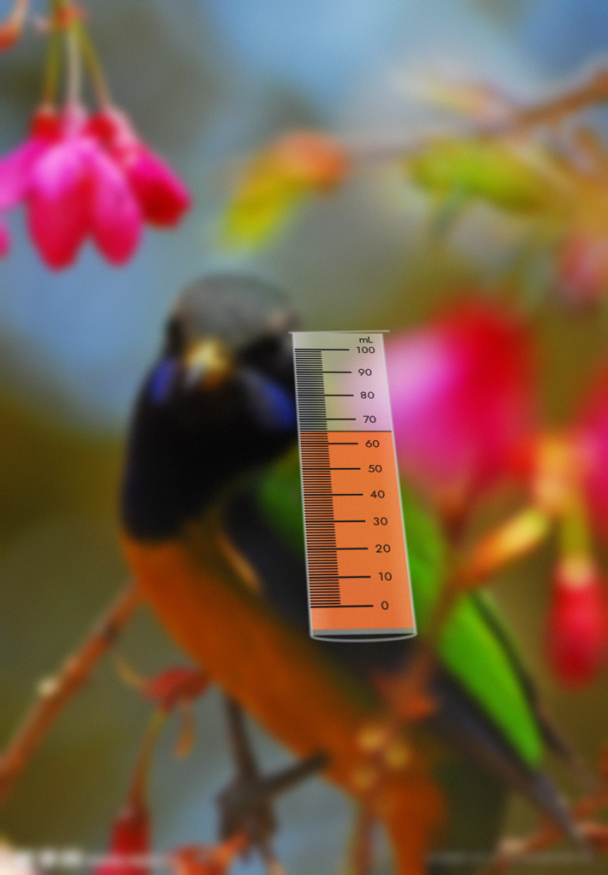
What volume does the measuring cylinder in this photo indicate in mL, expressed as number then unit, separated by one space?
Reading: 65 mL
